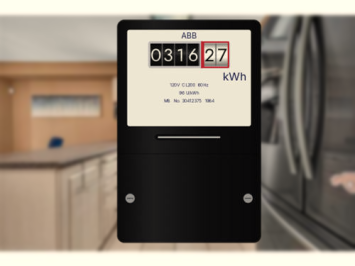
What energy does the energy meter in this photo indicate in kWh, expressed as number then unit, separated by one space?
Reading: 316.27 kWh
